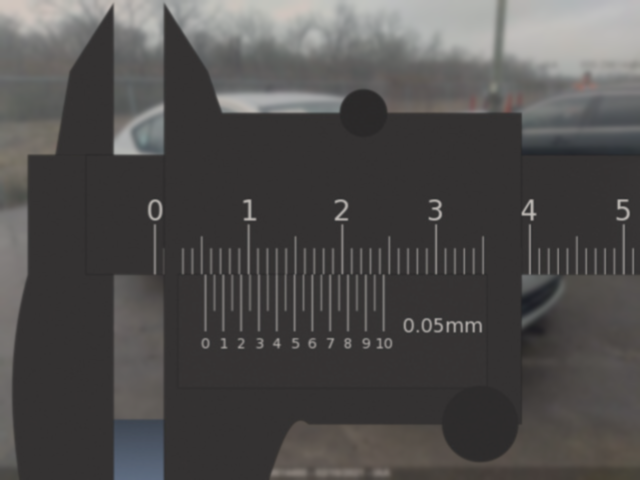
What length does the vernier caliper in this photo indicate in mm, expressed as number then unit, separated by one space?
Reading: 5.4 mm
